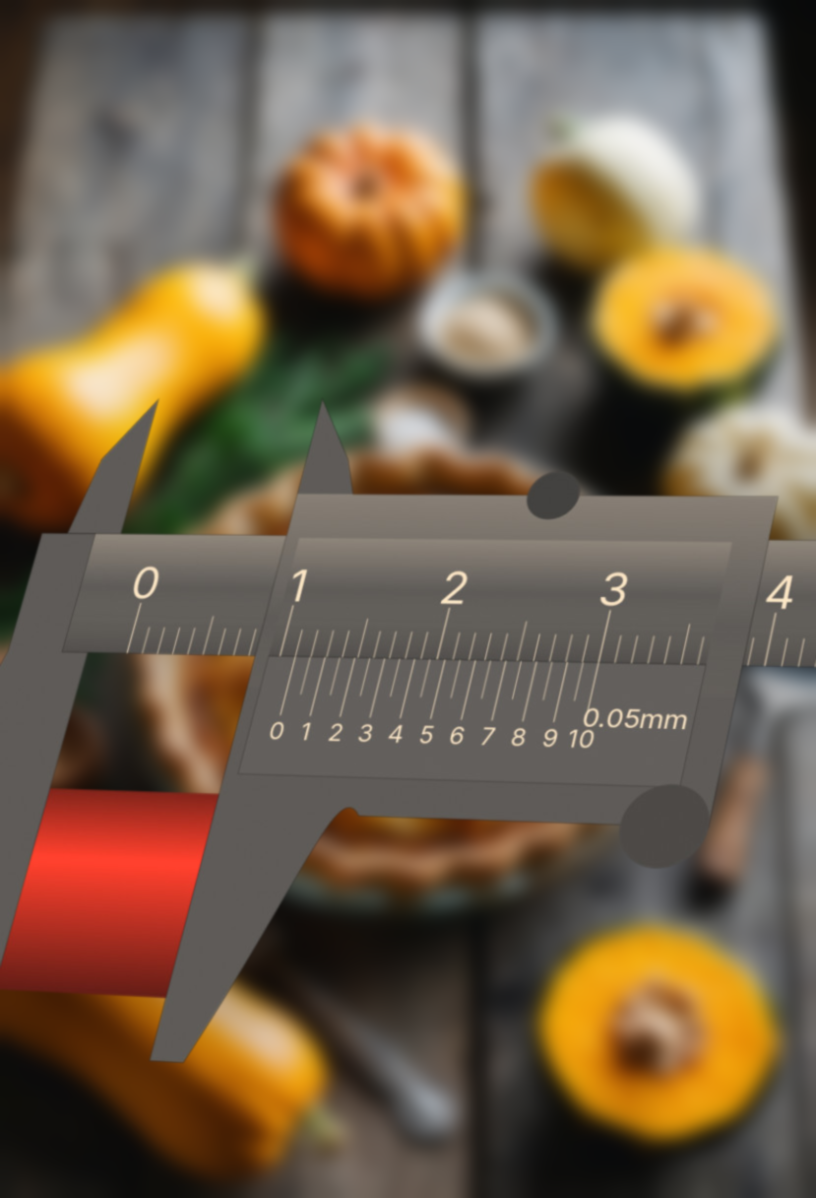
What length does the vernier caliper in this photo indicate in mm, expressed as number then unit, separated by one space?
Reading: 11.0 mm
